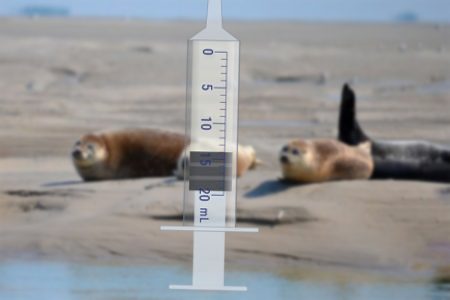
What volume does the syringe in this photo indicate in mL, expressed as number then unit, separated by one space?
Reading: 14 mL
